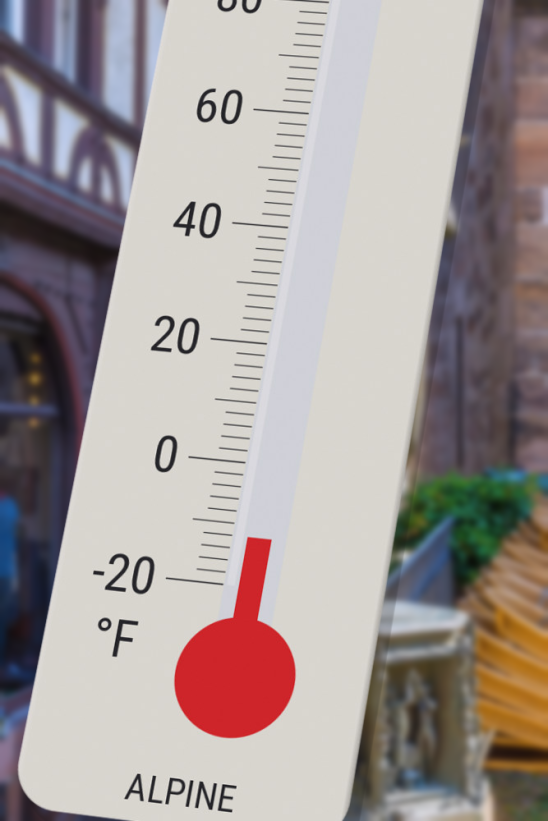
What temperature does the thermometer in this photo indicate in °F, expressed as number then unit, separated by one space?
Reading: -12 °F
